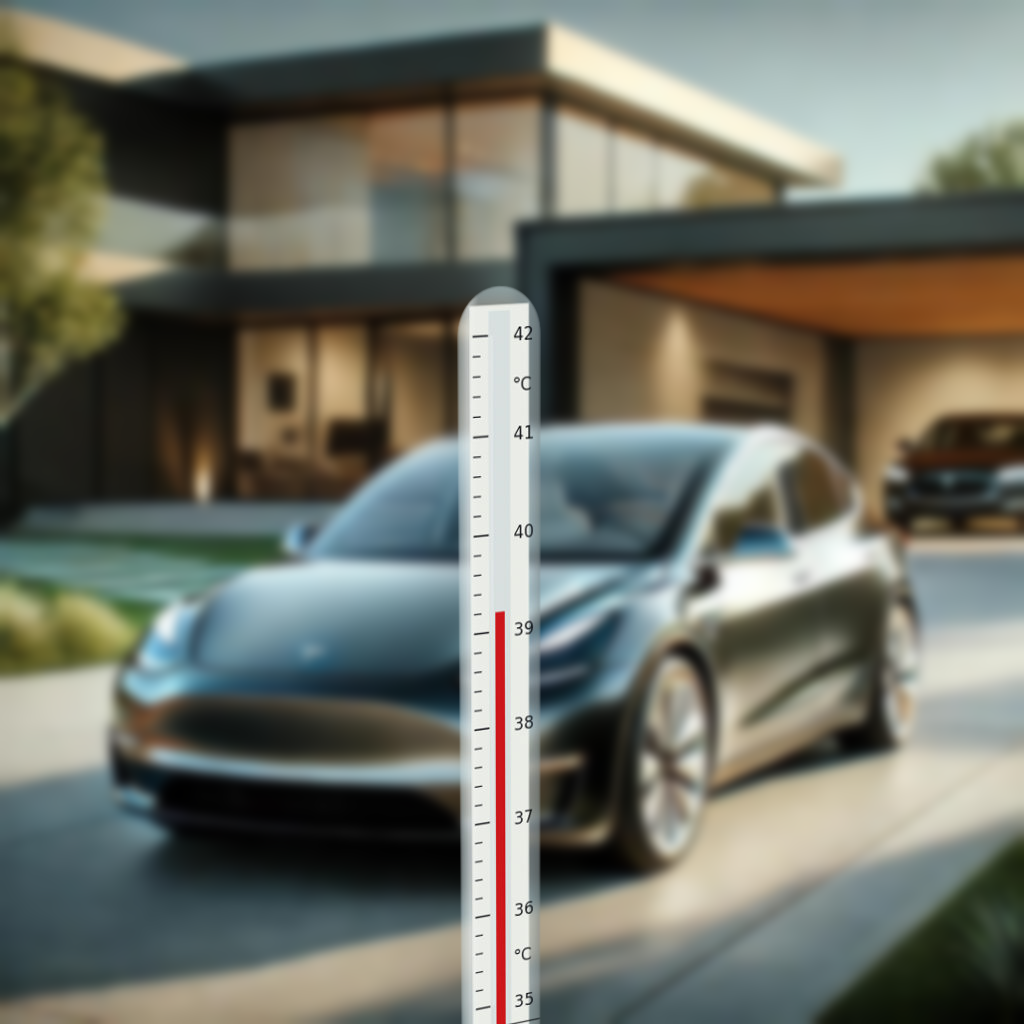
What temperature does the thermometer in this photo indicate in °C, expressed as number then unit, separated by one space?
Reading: 39.2 °C
